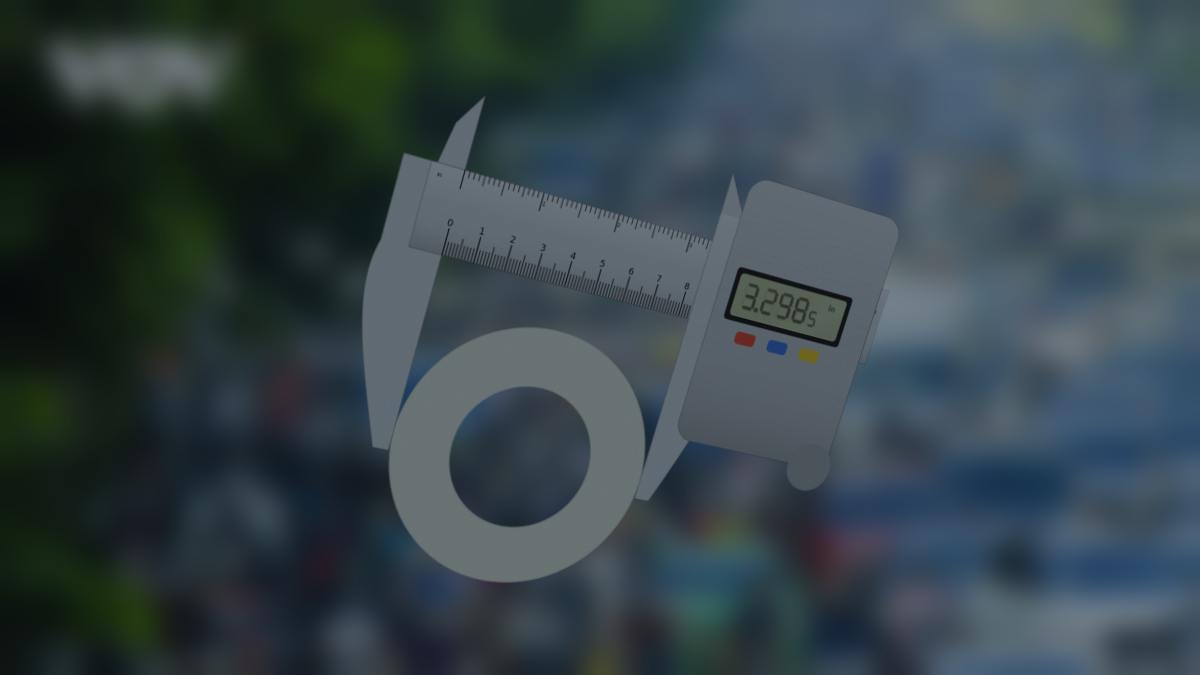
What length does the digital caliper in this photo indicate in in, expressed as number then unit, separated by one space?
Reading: 3.2985 in
